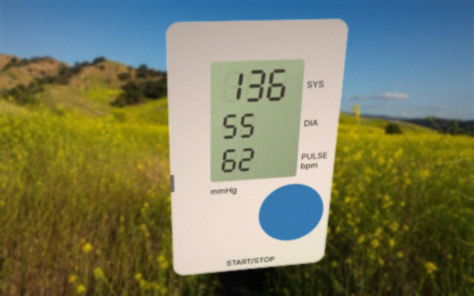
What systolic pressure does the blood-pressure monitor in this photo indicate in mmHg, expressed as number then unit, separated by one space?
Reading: 136 mmHg
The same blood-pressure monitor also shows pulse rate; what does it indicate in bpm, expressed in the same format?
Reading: 62 bpm
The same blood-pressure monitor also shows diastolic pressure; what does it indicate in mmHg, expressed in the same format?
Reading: 55 mmHg
